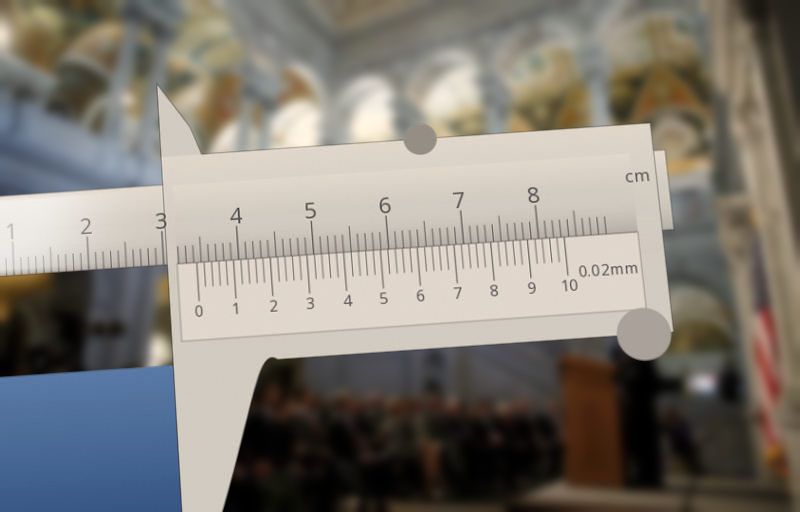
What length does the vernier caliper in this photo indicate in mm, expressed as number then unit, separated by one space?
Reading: 34.4 mm
